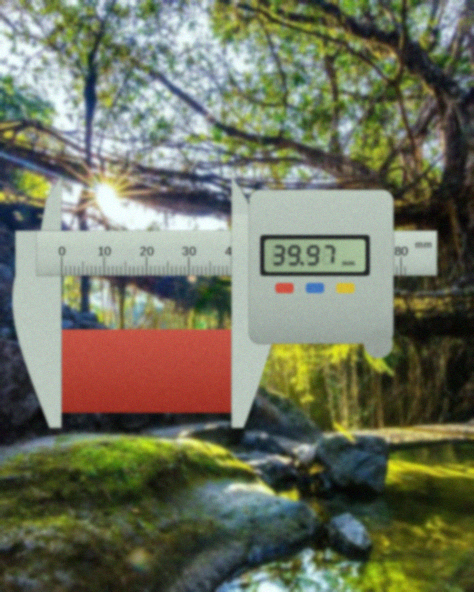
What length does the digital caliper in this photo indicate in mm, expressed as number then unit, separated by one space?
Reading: 39.97 mm
